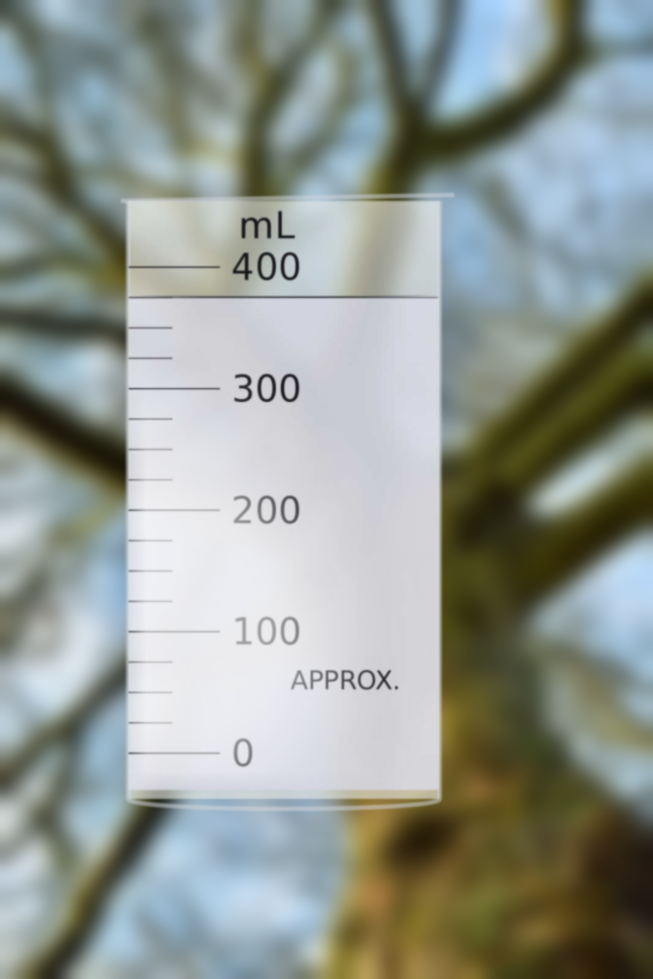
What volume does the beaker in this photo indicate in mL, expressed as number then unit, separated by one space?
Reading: 375 mL
